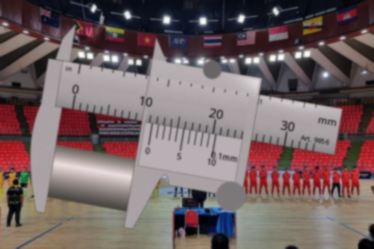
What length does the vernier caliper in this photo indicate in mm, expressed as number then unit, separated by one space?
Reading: 11.4 mm
